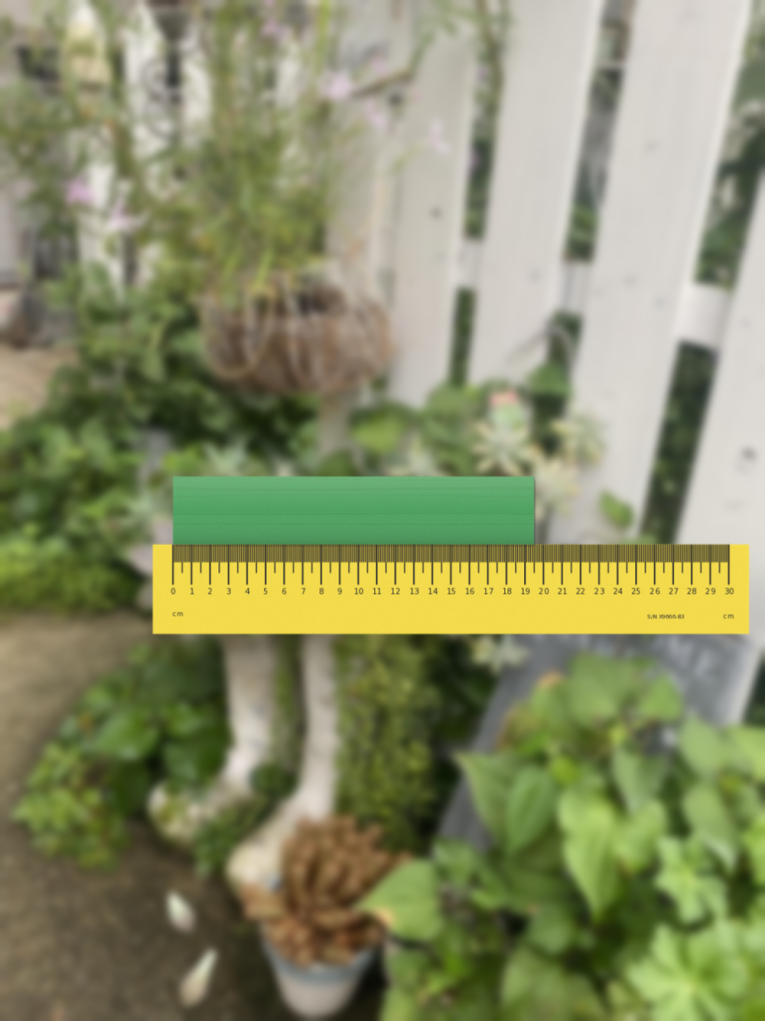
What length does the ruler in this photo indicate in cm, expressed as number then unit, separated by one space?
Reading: 19.5 cm
